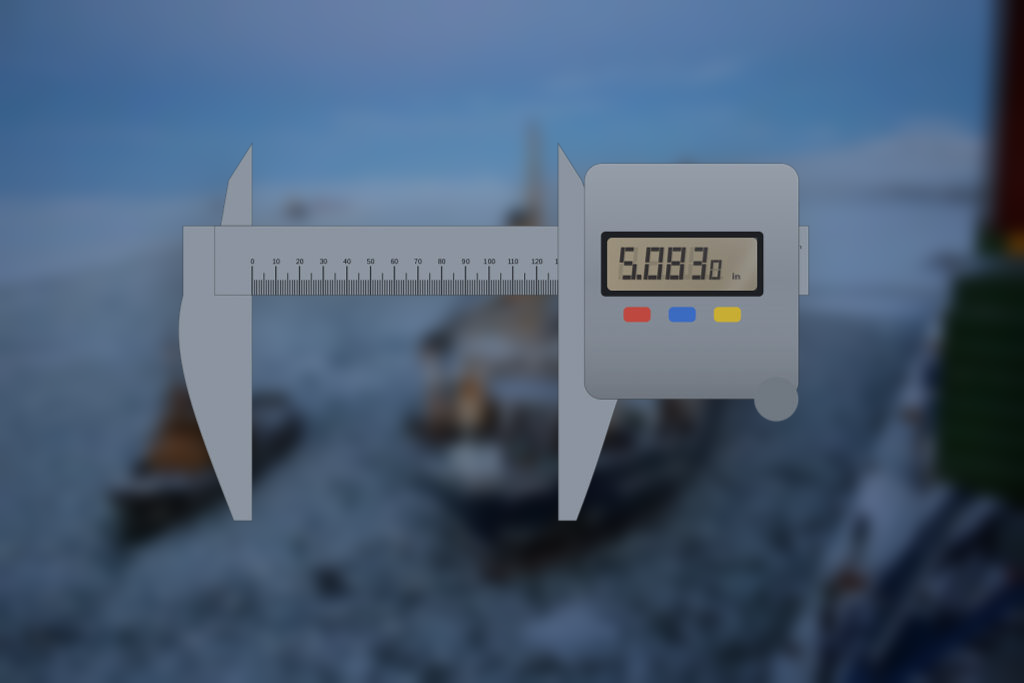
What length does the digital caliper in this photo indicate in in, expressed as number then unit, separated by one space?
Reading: 5.0830 in
